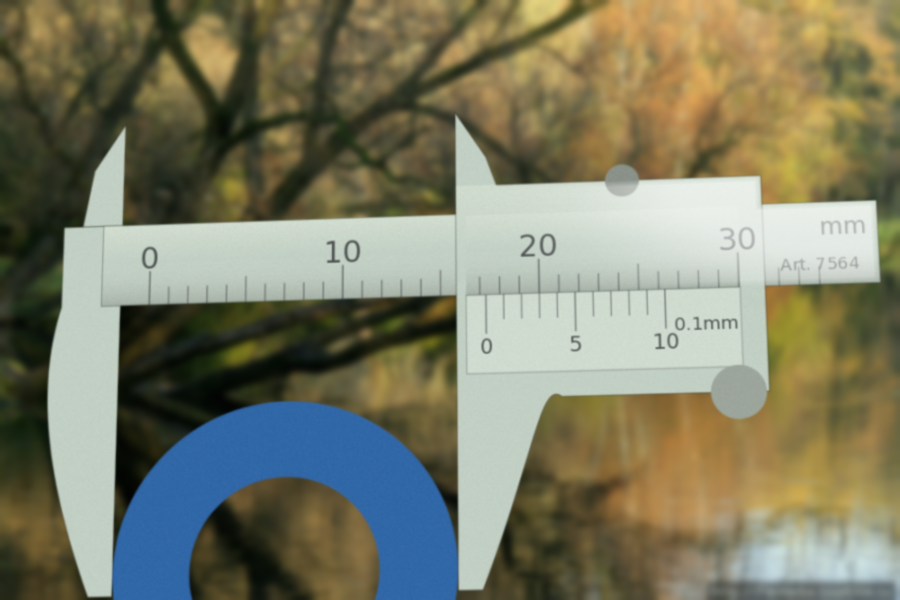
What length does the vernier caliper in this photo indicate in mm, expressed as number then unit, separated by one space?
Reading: 17.3 mm
